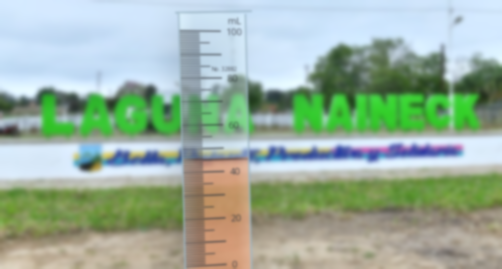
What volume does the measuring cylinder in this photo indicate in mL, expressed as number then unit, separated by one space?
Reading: 45 mL
